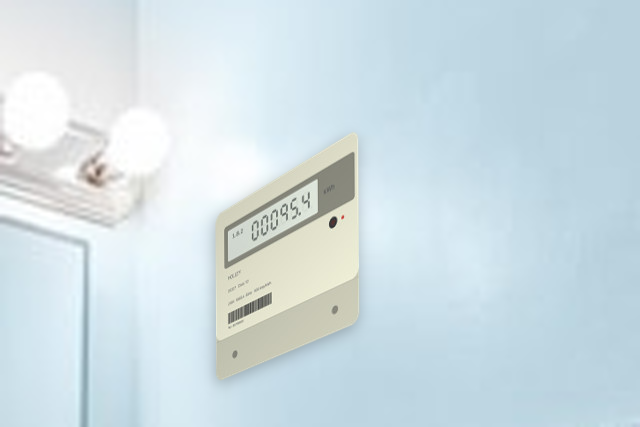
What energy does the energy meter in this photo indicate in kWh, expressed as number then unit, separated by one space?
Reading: 95.4 kWh
